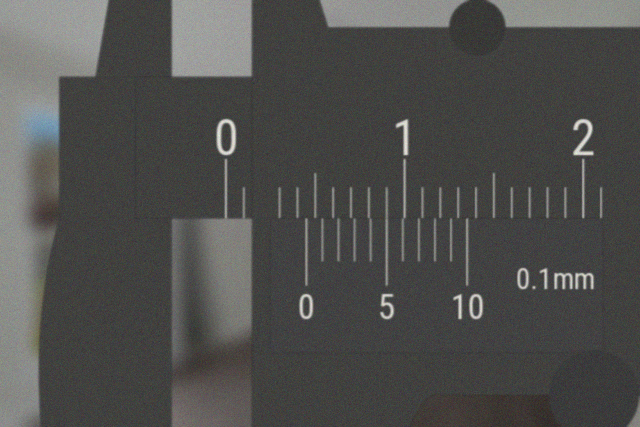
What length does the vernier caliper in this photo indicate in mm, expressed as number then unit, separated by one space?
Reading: 4.5 mm
